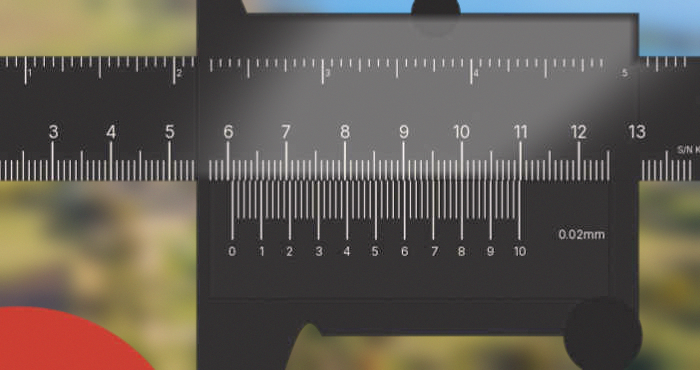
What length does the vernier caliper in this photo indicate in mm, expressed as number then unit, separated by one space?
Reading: 60.8 mm
